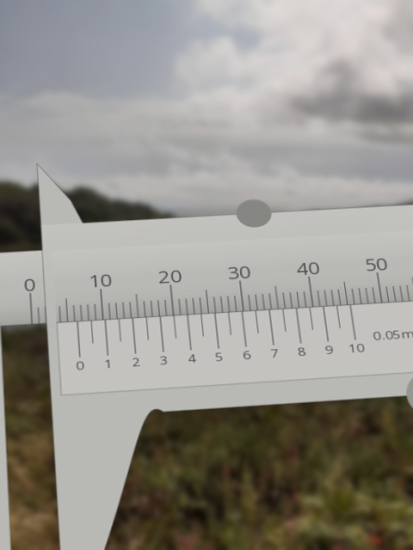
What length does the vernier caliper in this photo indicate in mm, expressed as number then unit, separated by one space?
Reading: 6.4 mm
